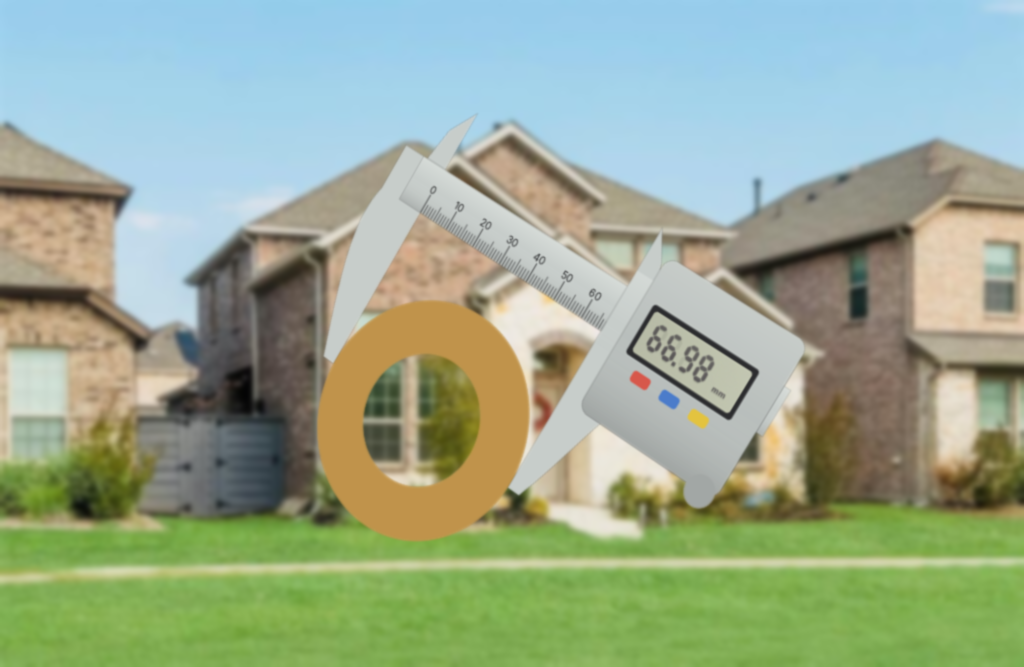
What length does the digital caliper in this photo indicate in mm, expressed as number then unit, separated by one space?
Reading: 66.98 mm
